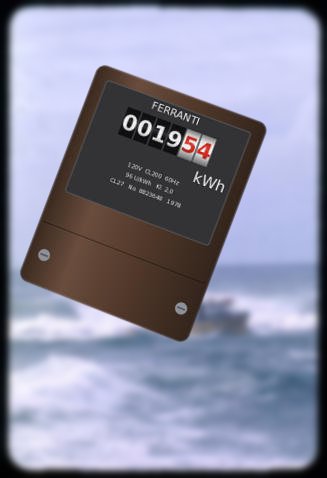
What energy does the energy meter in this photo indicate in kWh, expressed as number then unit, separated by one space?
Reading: 19.54 kWh
